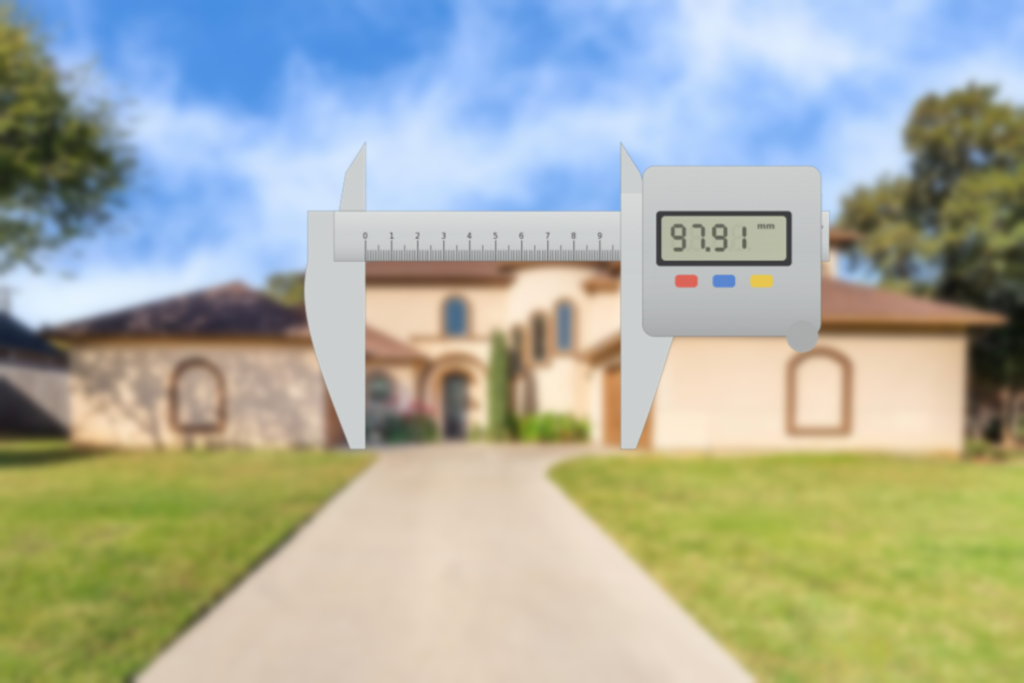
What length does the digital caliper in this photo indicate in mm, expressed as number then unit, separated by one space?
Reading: 97.91 mm
